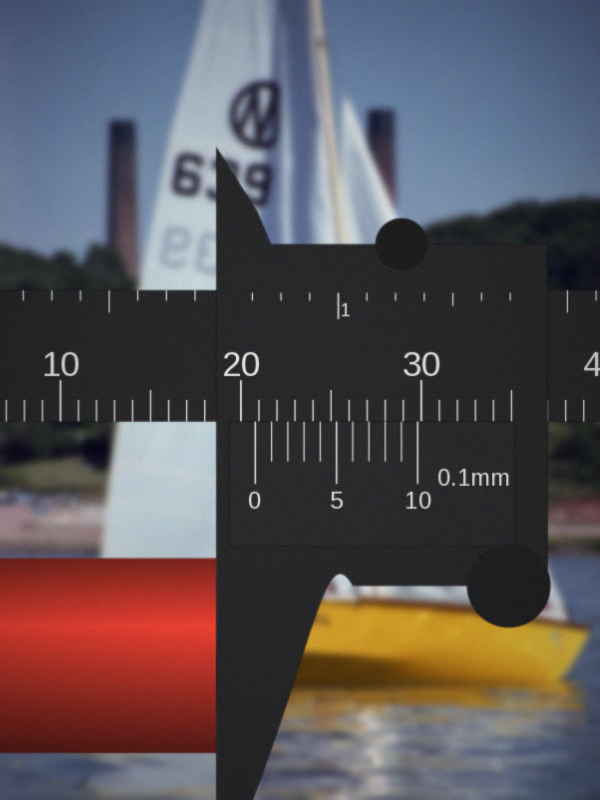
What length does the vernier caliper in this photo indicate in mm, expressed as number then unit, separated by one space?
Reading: 20.8 mm
